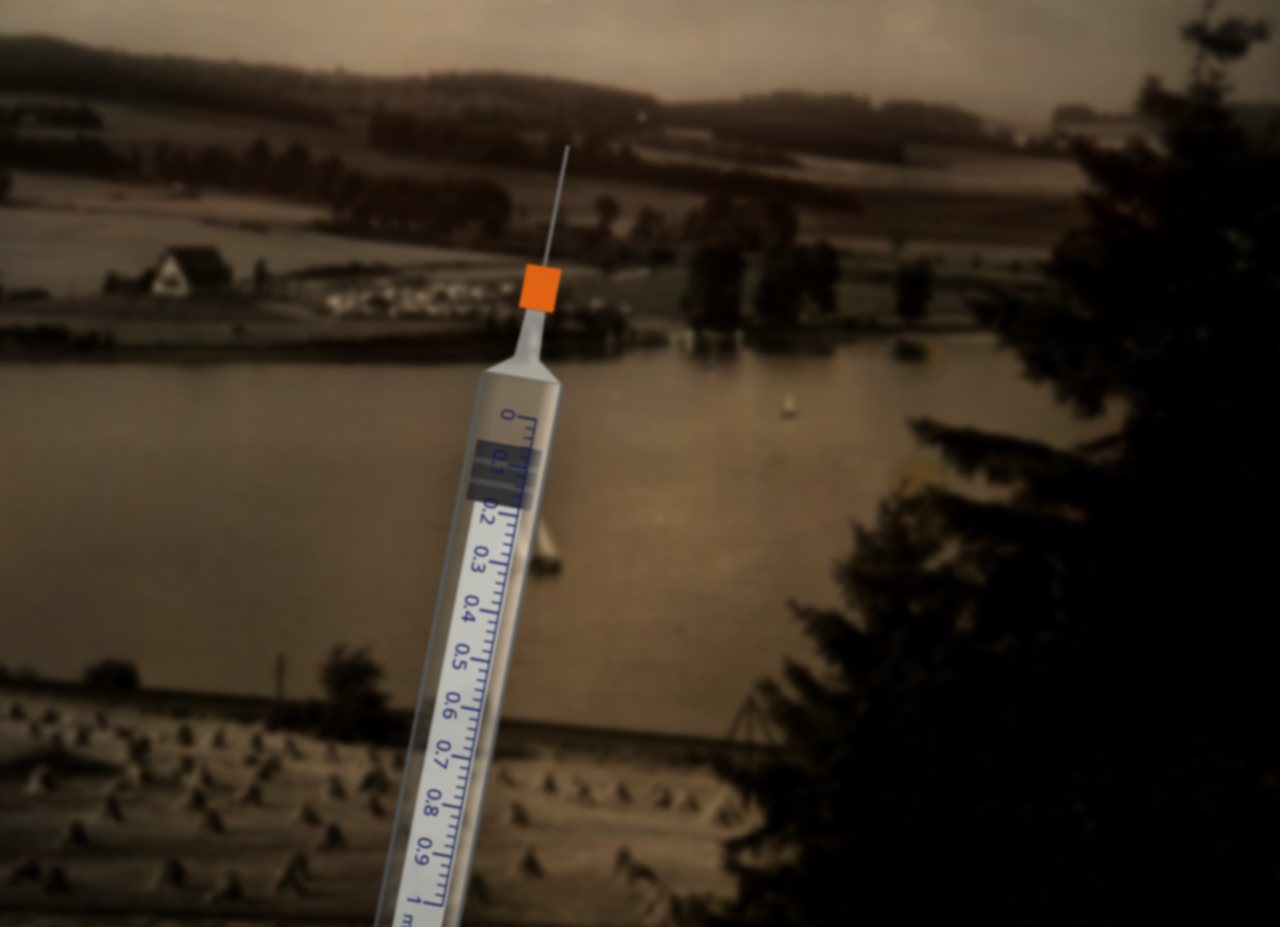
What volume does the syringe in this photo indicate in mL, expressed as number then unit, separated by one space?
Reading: 0.06 mL
